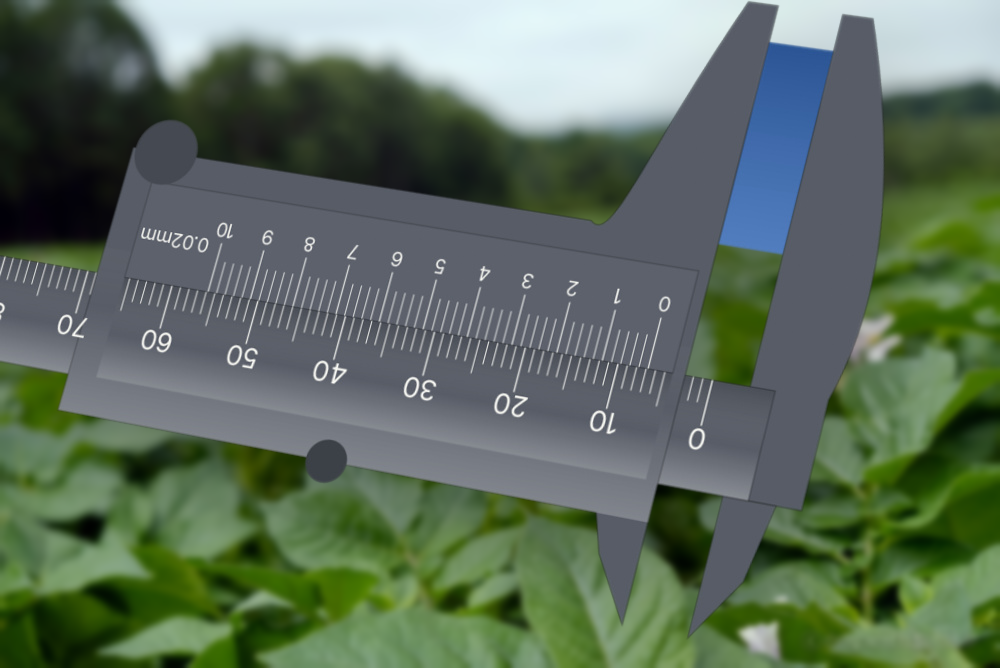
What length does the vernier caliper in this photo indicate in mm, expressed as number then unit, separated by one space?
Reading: 6.8 mm
